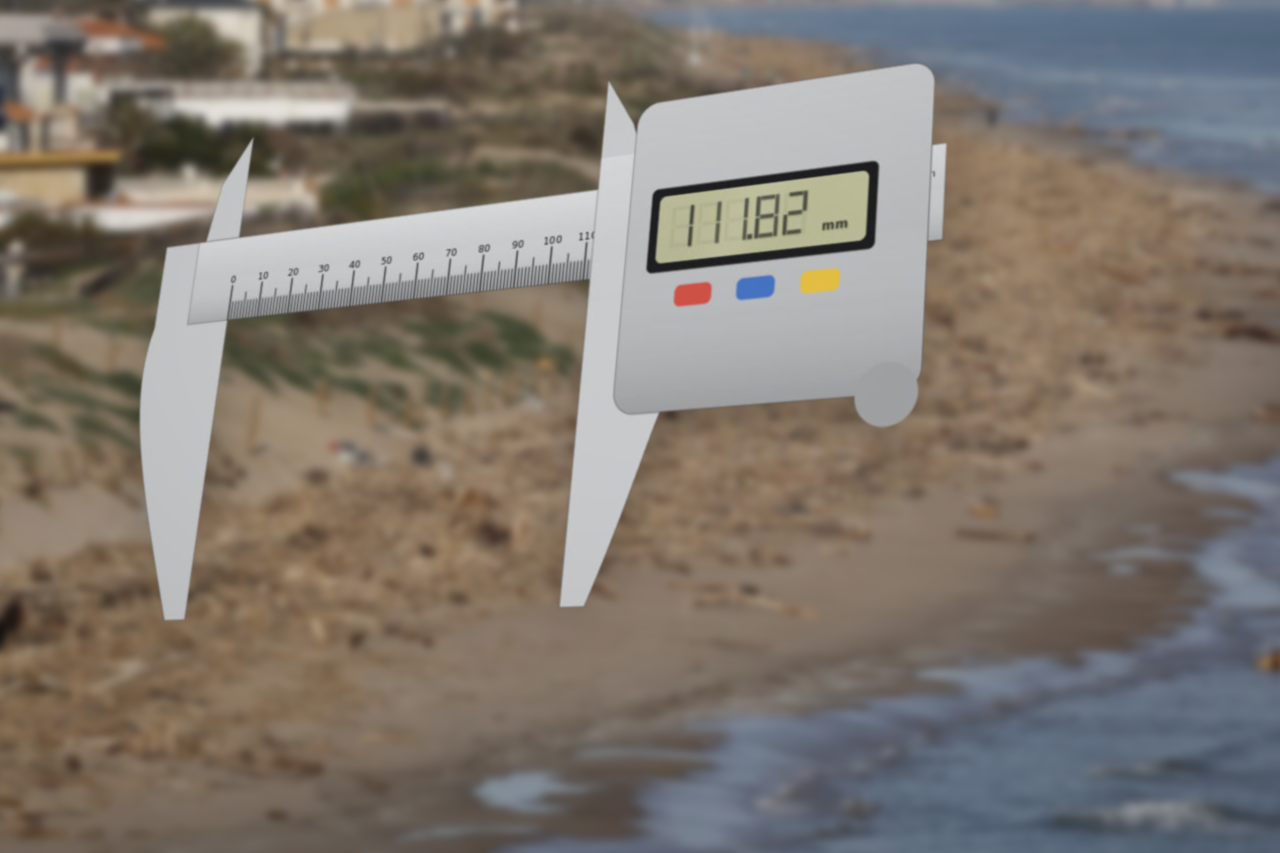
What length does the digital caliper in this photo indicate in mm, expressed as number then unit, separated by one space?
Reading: 111.82 mm
